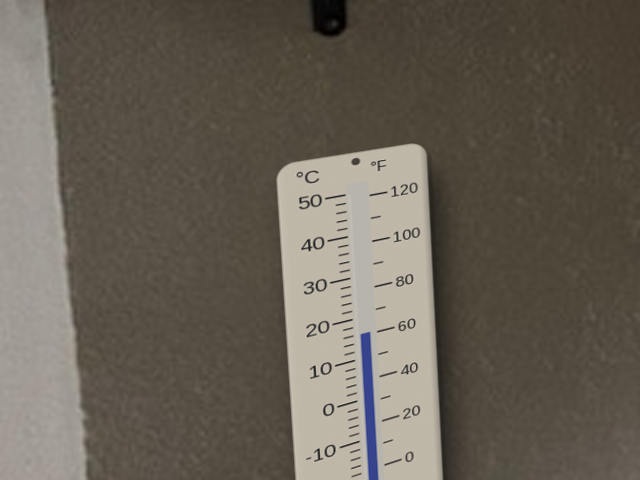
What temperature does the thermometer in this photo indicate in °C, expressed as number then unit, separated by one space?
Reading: 16 °C
